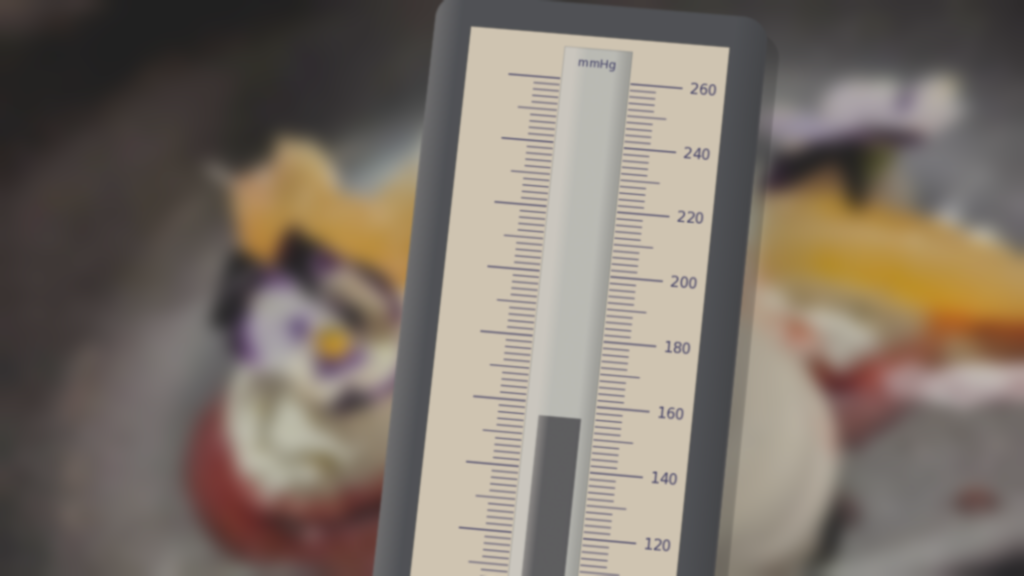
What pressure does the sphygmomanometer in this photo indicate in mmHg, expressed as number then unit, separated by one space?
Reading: 156 mmHg
